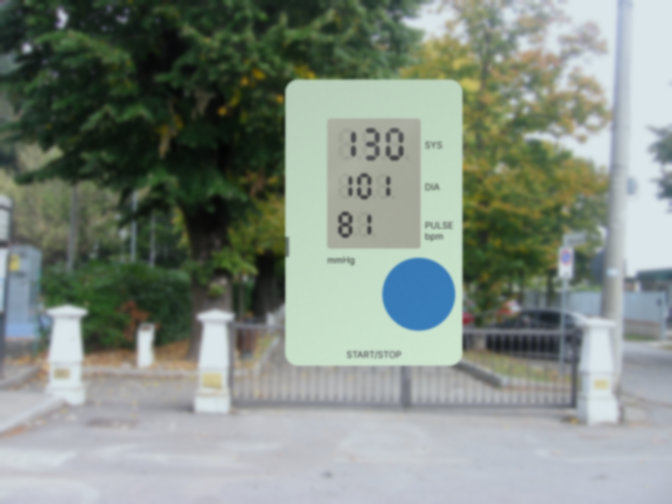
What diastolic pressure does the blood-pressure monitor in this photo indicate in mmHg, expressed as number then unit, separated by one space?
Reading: 101 mmHg
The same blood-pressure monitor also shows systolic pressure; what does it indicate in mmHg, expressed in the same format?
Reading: 130 mmHg
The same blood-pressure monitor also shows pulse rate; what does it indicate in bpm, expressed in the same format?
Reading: 81 bpm
